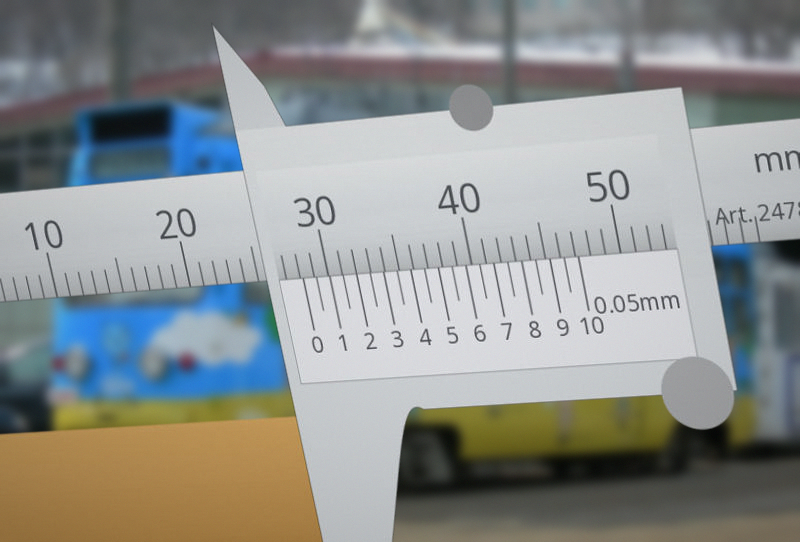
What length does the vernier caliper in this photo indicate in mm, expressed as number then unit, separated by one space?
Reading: 28.2 mm
